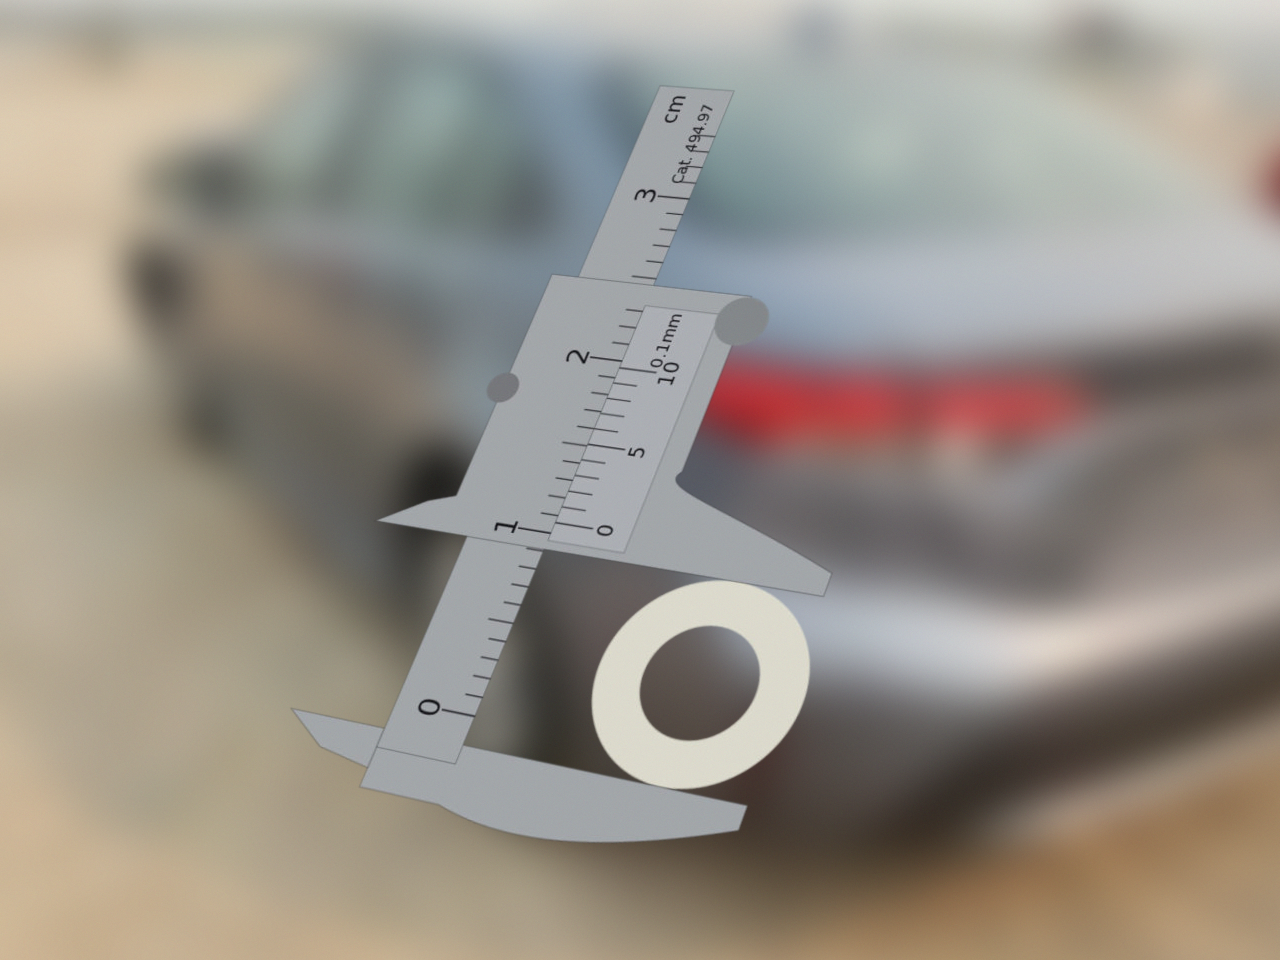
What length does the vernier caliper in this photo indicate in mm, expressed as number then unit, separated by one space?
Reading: 10.6 mm
